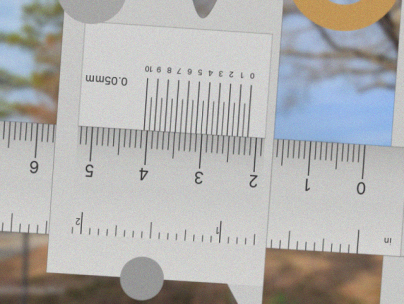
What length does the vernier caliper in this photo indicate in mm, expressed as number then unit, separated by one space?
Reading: 21.6 mm
